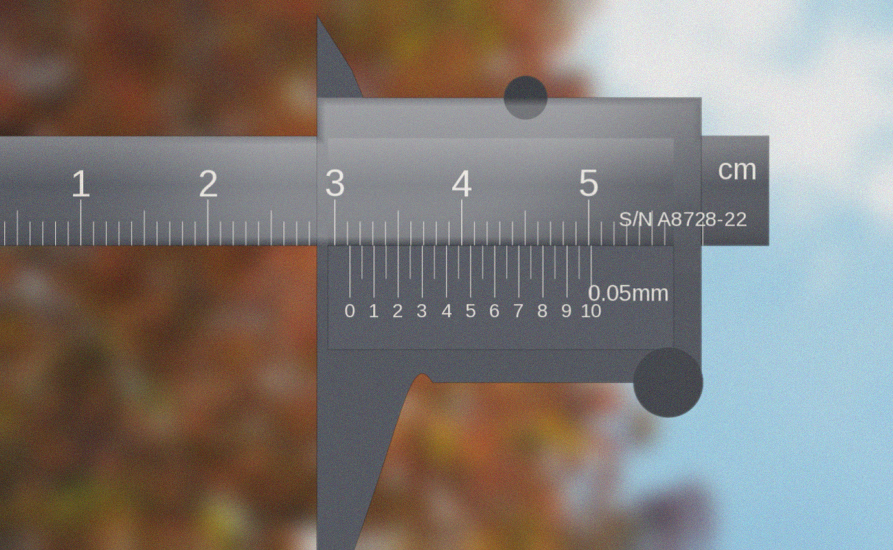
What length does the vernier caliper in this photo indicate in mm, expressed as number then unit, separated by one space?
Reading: 31.2 mm
